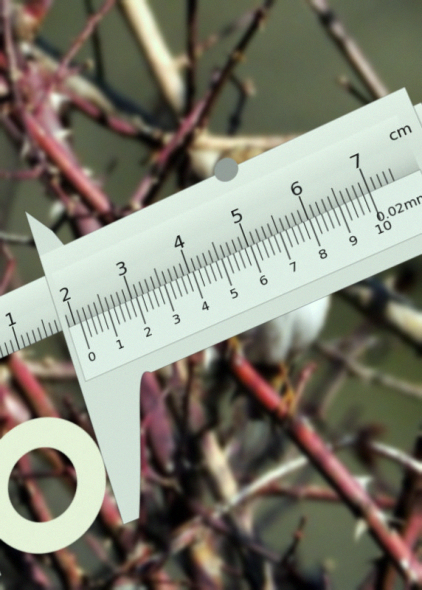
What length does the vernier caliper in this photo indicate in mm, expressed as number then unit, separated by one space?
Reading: 21.0 mm
